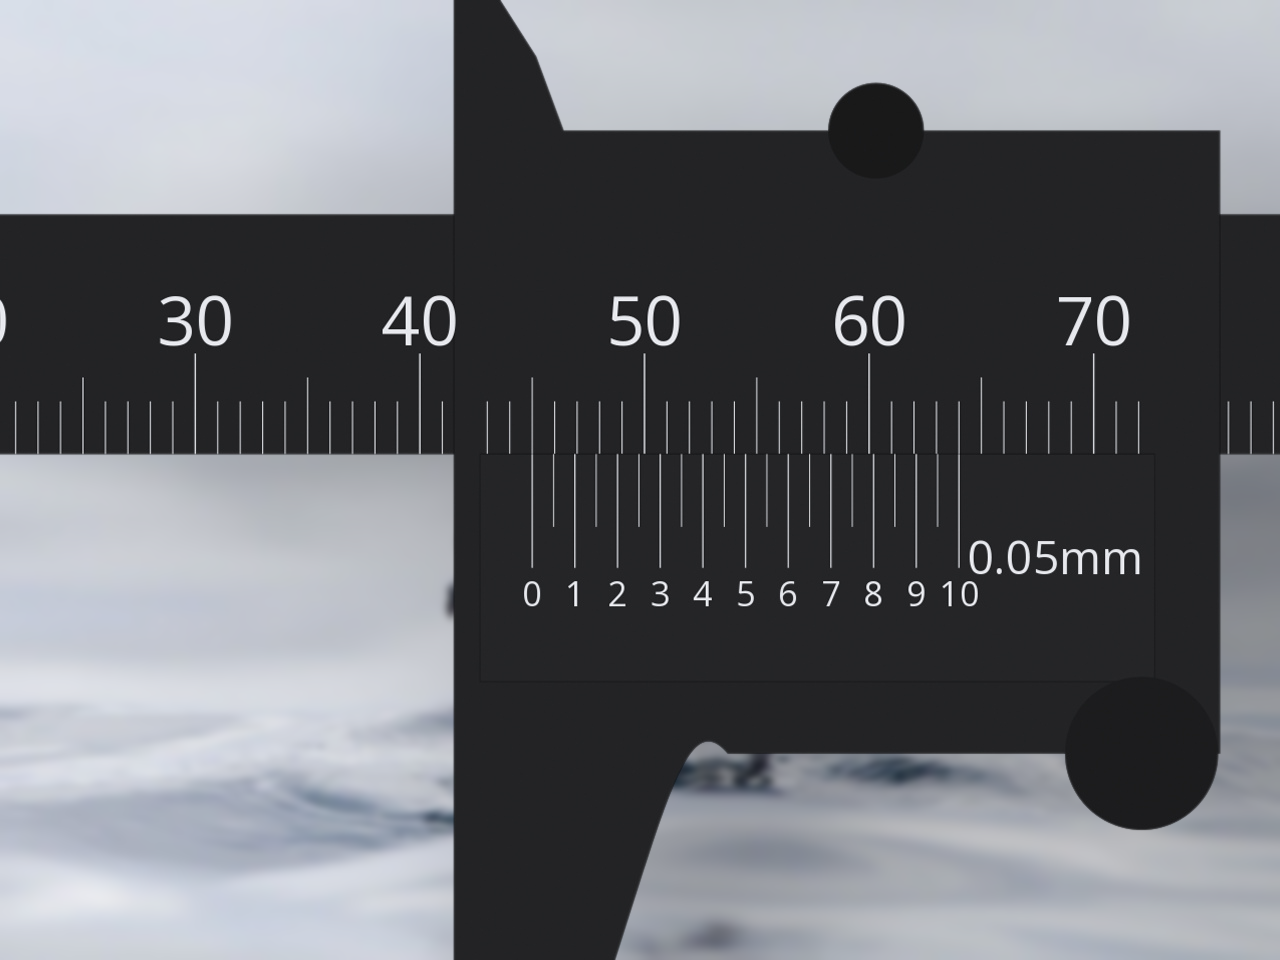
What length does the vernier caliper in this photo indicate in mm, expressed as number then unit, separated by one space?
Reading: 45.0 mm
